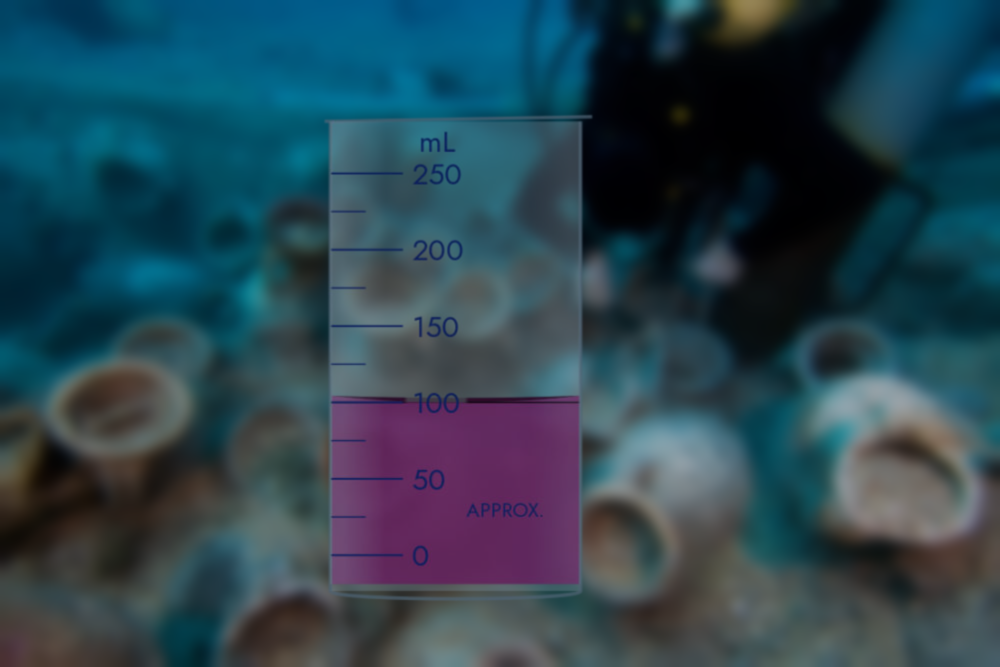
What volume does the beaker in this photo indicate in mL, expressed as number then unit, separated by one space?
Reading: 100 mL
